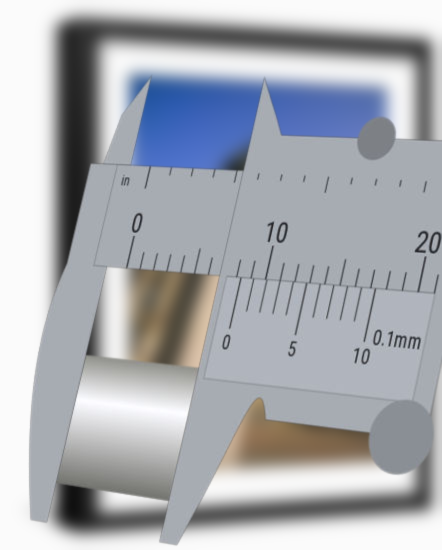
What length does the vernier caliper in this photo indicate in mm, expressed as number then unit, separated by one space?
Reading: 8.3 mm
